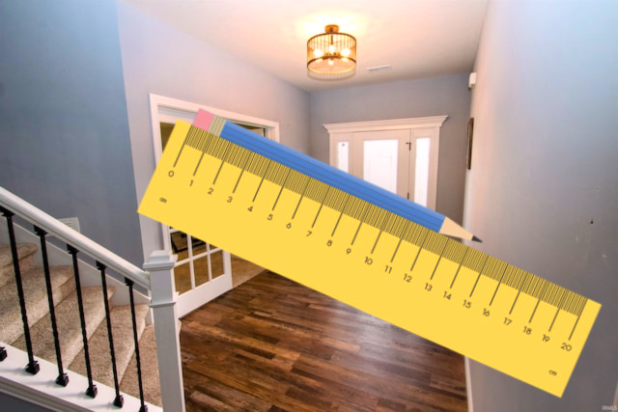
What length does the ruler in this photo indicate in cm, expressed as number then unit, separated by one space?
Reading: 14.5 cm
